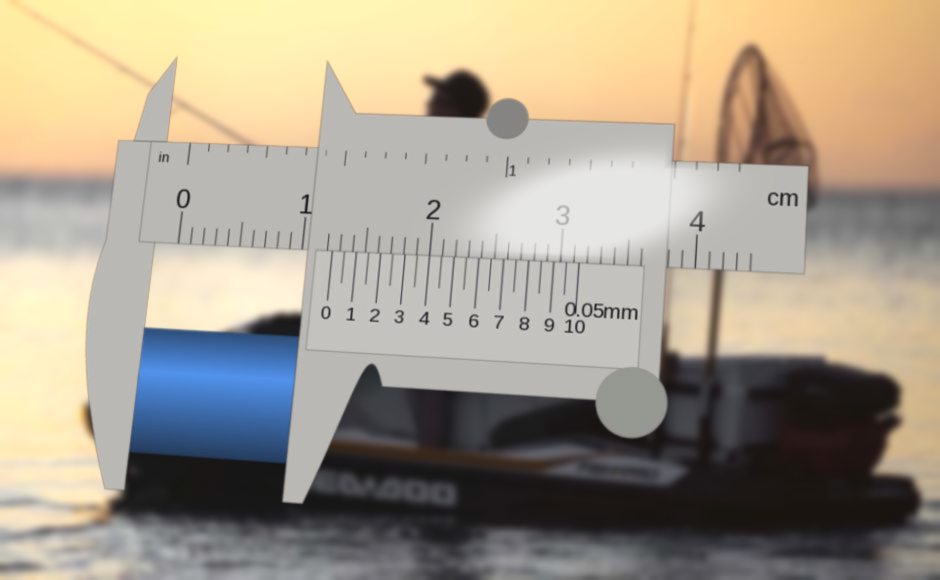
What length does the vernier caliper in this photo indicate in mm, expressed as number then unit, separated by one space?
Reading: 12.4 mm
